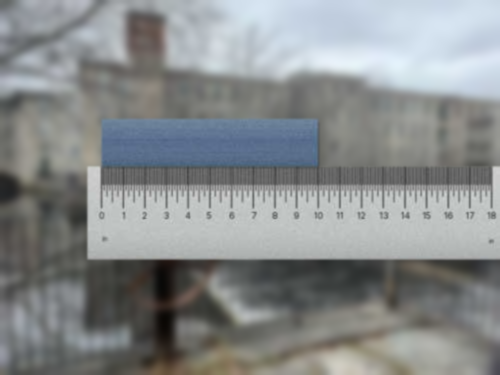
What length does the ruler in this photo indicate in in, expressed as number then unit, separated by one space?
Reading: 10 in
